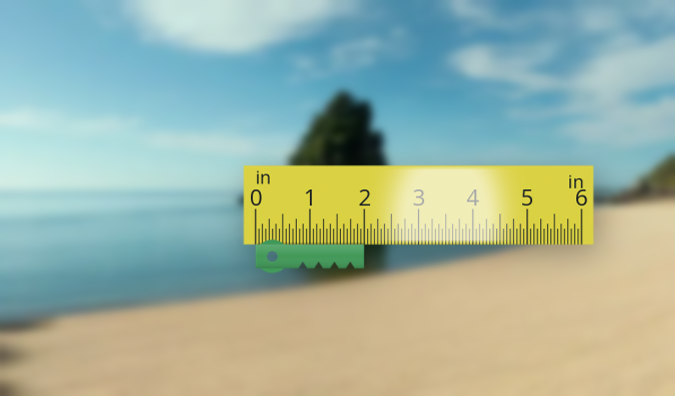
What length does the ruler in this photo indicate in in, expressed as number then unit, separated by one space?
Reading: 2 in
